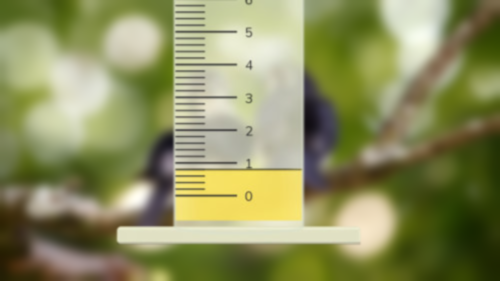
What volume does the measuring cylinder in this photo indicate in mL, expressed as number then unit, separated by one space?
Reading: 0.8 mL
